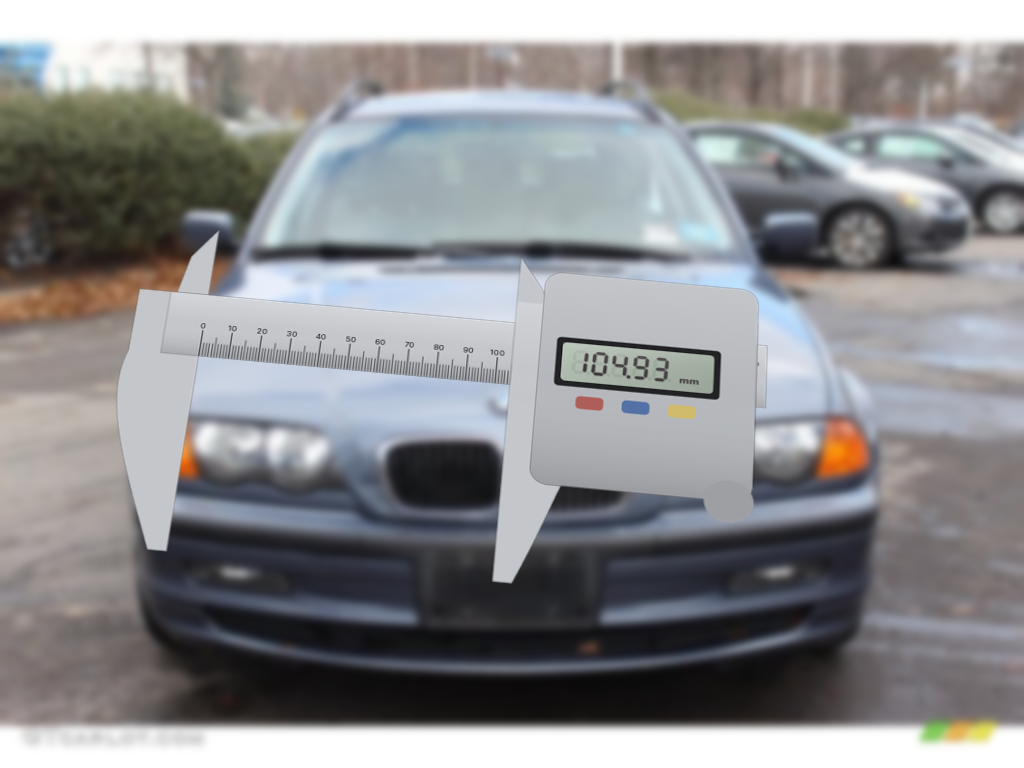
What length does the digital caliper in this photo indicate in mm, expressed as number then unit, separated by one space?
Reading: 104.93 mm
